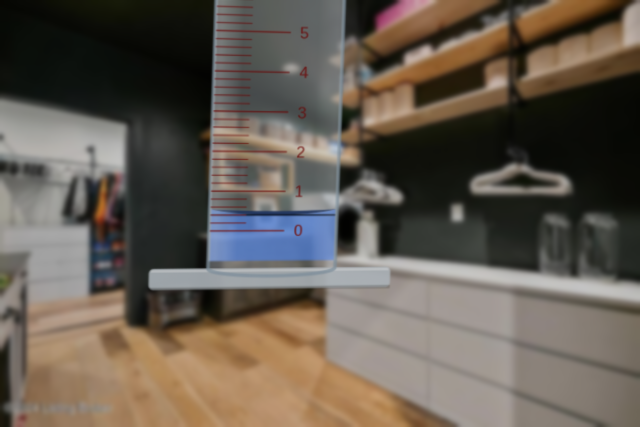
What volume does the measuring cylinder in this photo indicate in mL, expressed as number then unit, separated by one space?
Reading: 0.4 mL
